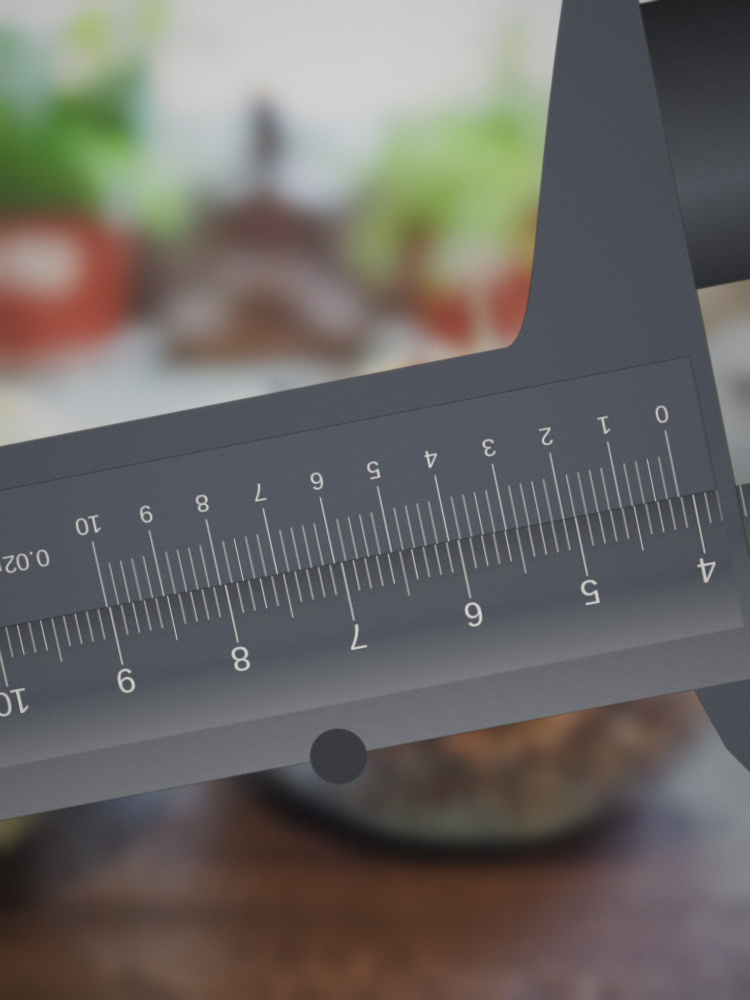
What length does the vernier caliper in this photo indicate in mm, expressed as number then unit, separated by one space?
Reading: 41.2 mm
